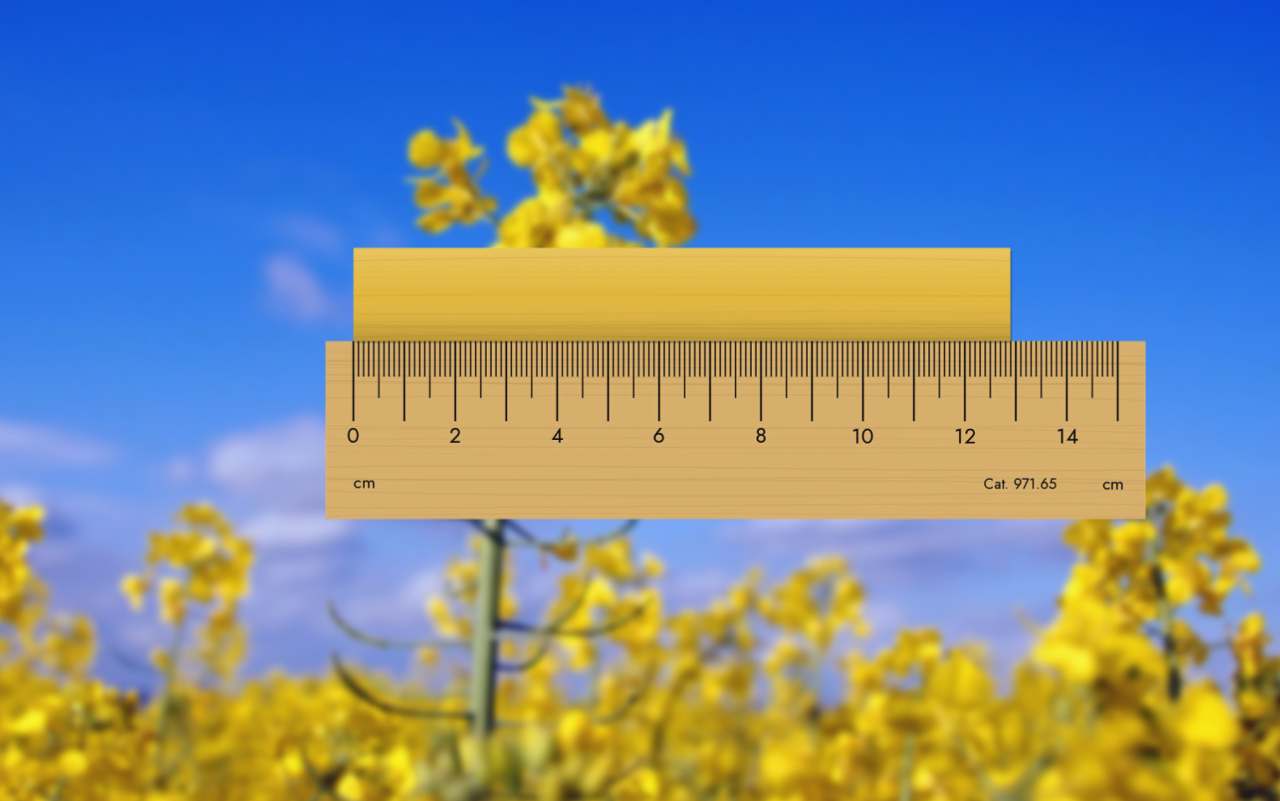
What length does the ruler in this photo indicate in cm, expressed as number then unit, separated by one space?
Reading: 12.9 cm
